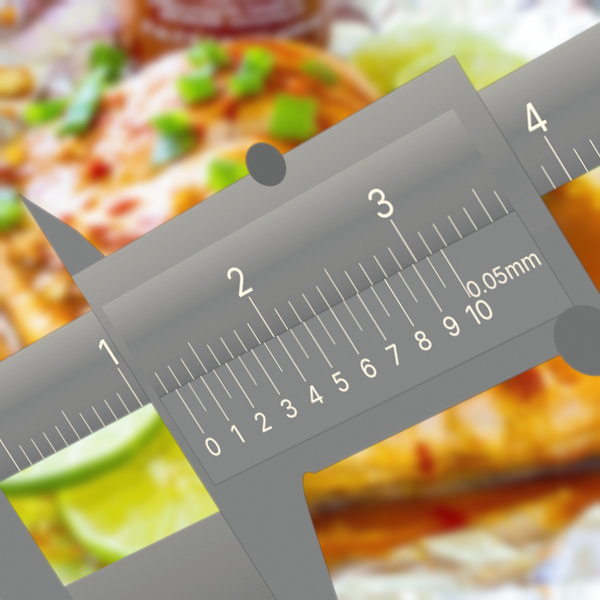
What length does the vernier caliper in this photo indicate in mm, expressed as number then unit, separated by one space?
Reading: 12.6 mm
